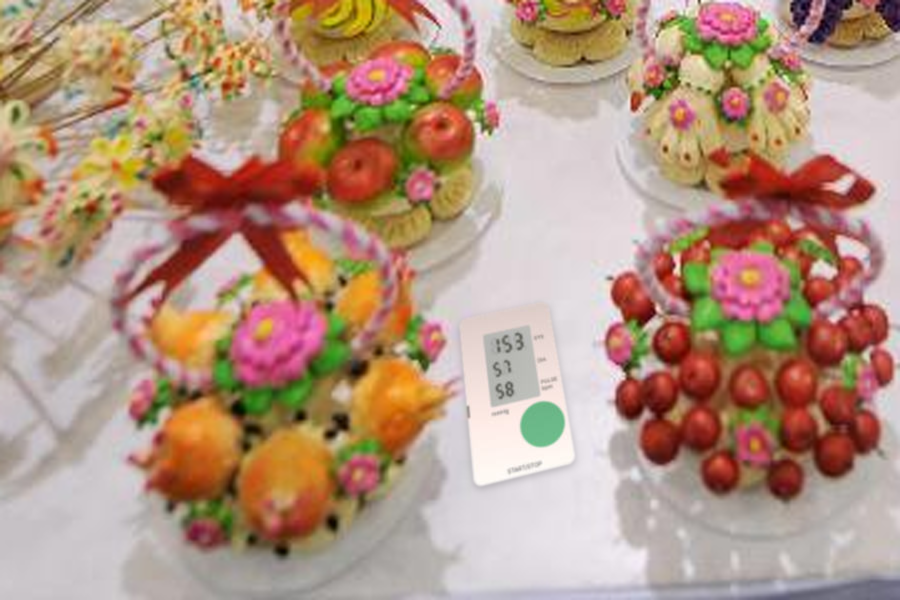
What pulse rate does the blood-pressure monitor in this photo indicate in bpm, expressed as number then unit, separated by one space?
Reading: 58 bpm
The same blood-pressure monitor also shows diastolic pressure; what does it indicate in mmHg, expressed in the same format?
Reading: 57 mmHg
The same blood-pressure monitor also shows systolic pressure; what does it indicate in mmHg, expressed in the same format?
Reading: 153 mmHg
